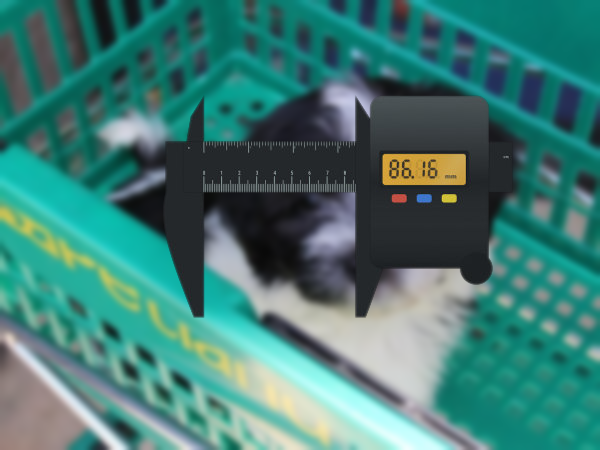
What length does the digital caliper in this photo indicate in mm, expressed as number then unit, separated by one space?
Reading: 86.16 mm
